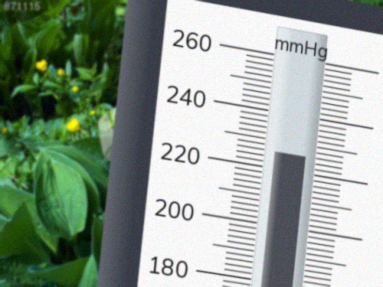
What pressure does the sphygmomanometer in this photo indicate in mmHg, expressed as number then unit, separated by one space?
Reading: 226 mmHg
